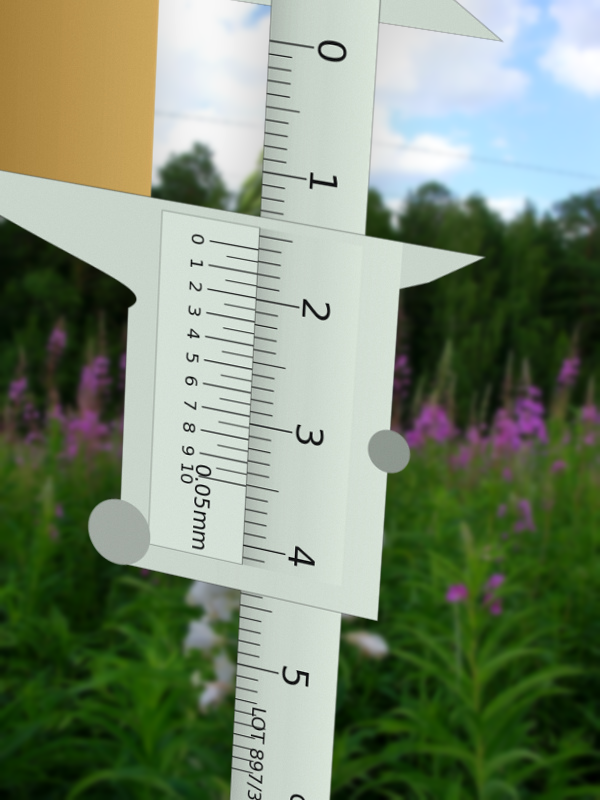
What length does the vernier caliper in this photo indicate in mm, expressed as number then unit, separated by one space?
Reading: 16.1 mm
